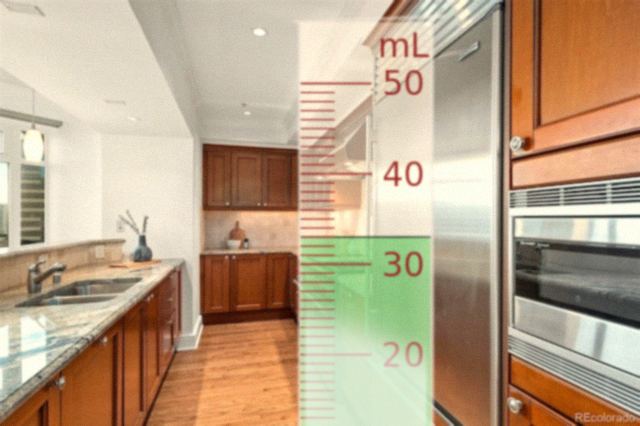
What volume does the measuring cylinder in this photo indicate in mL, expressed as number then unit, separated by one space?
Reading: 33 mL
